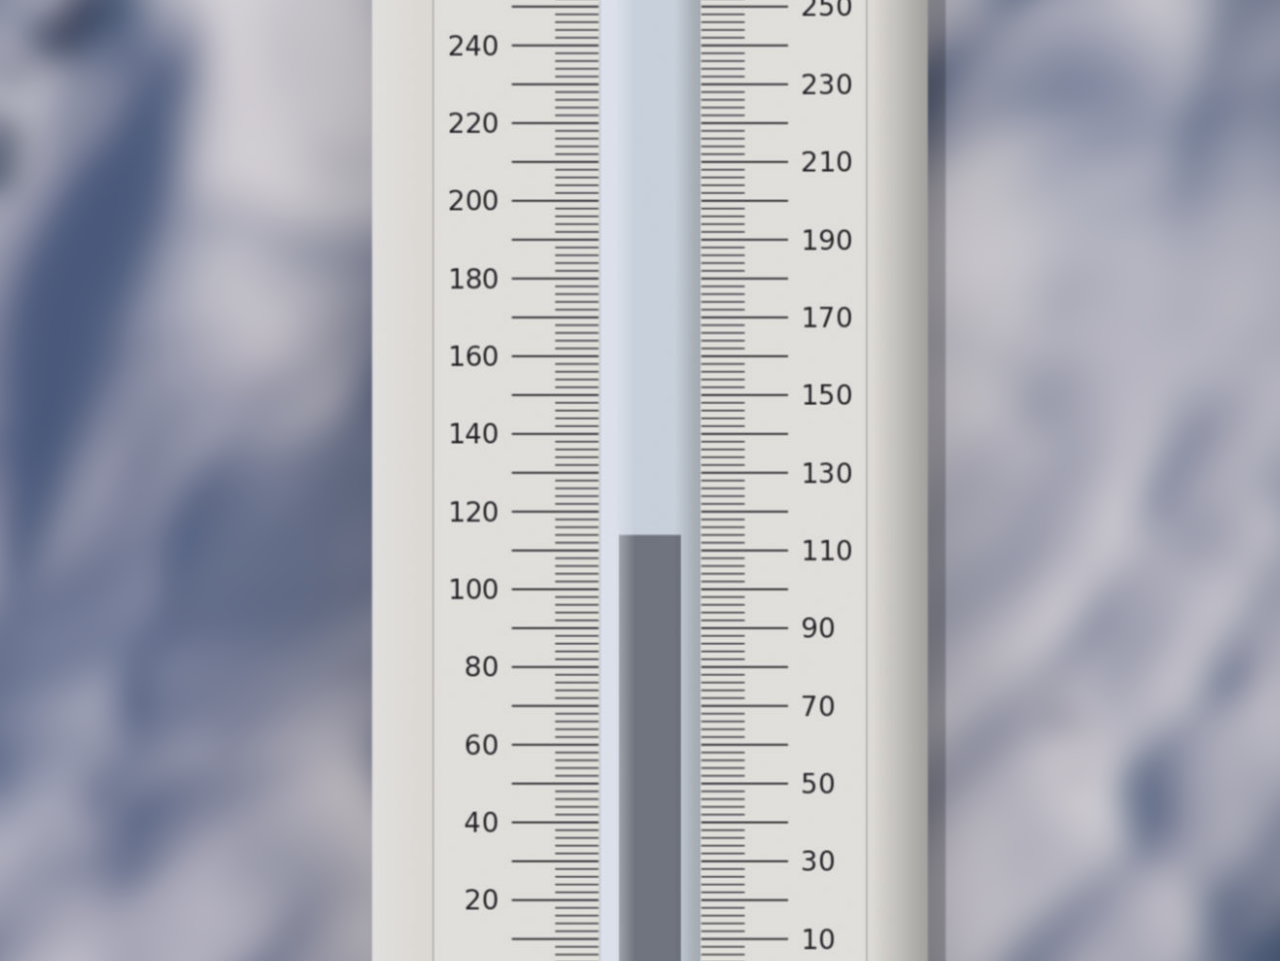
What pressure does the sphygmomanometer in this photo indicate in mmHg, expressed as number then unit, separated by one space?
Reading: 114 mmHg
